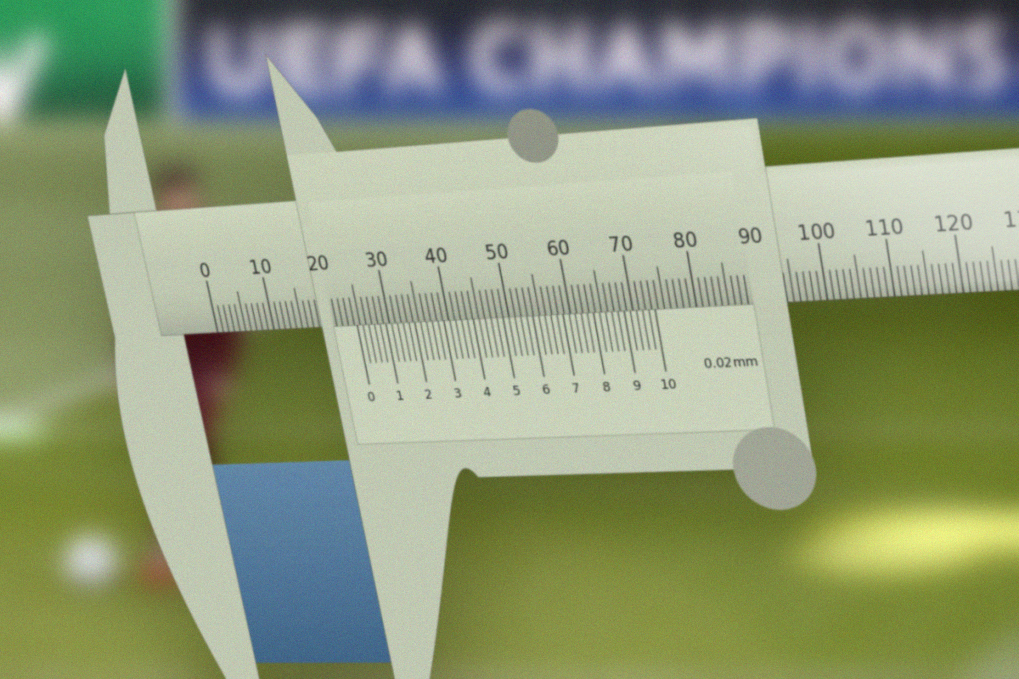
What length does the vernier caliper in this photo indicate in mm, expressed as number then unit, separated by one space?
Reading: 24.5 mm
